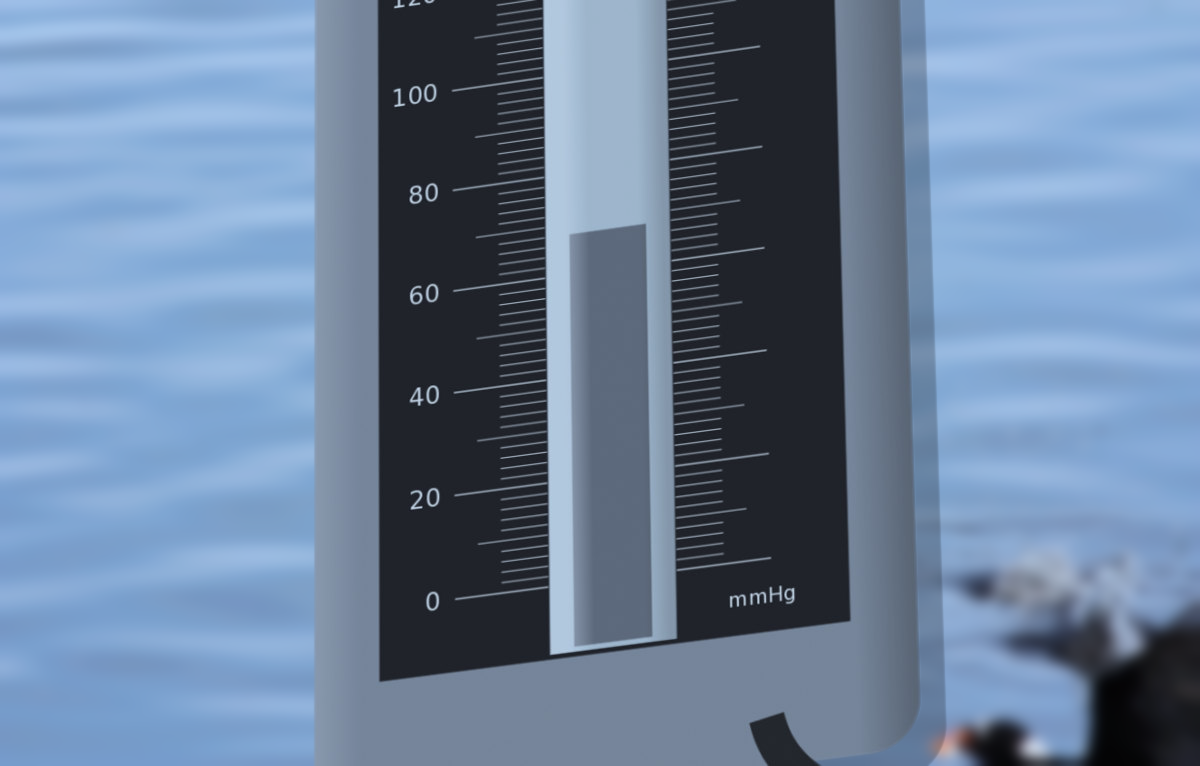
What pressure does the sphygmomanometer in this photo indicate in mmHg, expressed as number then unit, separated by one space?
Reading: 68 mmHg
